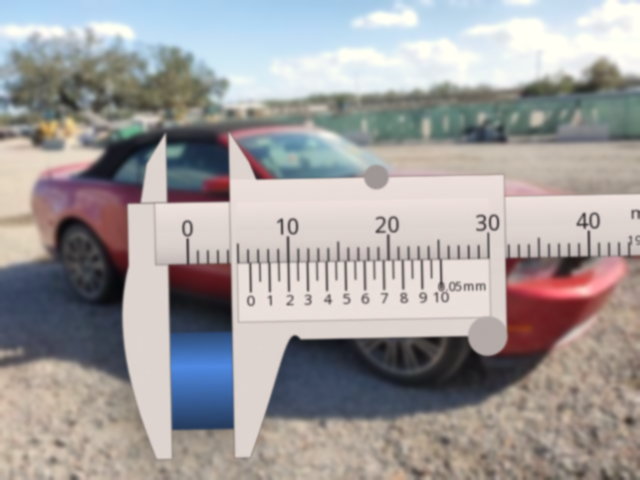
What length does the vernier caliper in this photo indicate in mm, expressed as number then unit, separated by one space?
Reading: 6.2 mm
